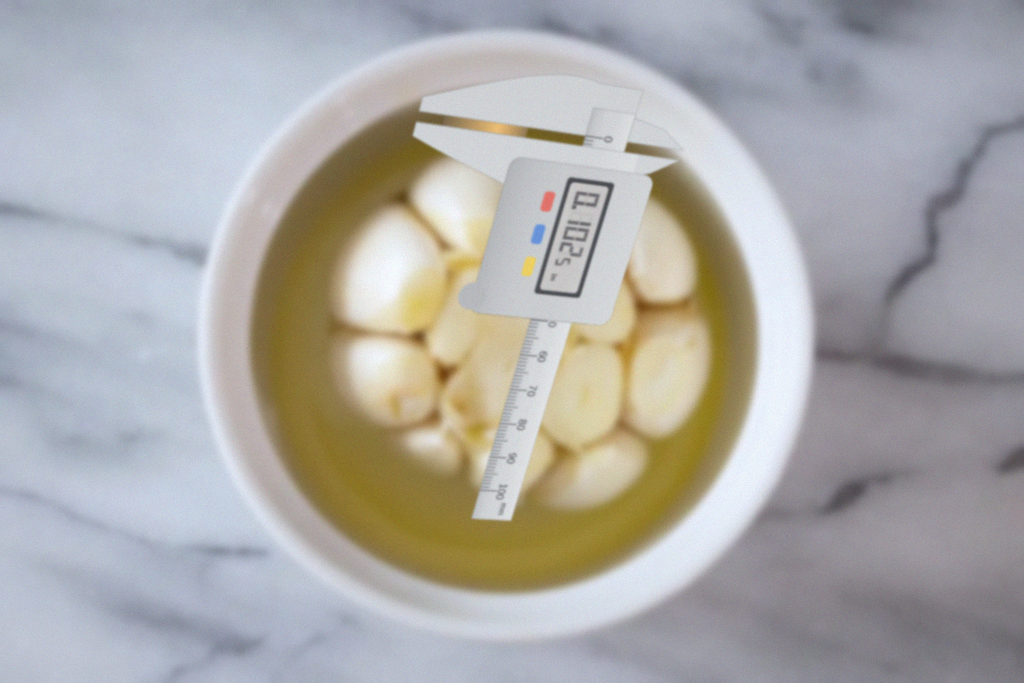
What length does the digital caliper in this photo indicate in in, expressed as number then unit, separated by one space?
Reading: 0.1025 in
